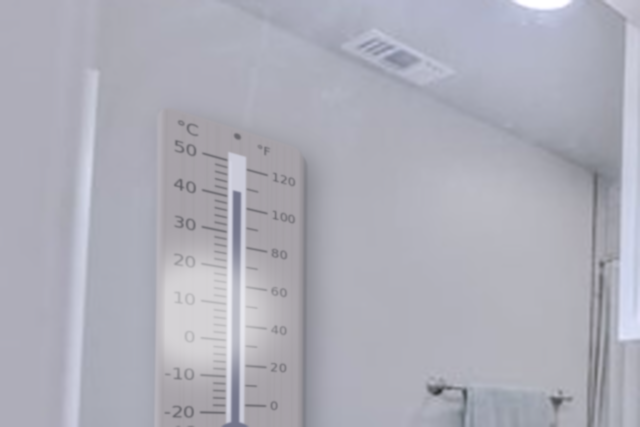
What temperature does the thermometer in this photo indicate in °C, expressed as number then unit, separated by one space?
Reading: 42 °C
